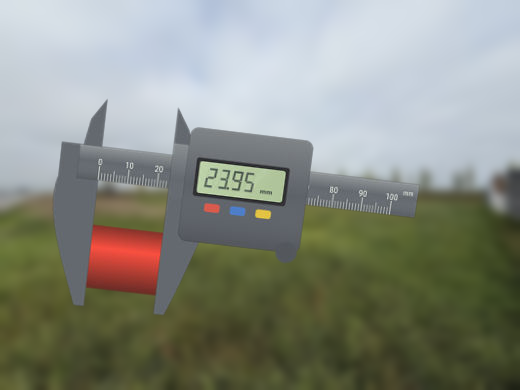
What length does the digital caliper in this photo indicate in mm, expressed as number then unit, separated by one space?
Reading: 23.95 mm
